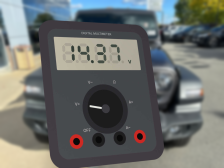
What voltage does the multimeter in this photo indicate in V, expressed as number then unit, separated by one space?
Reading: 14.37 V
